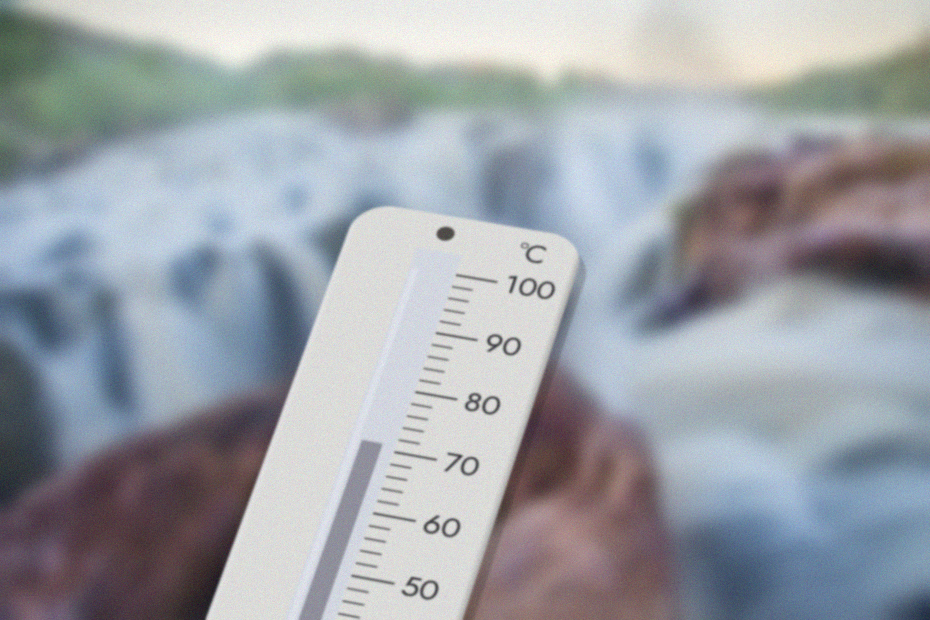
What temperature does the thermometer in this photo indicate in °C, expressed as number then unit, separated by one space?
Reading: 71 °C
